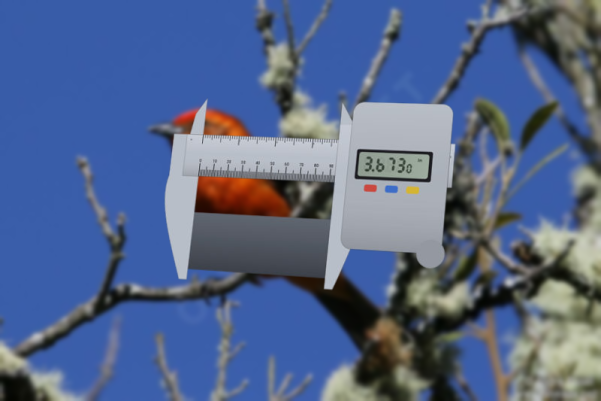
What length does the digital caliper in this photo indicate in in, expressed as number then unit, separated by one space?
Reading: 3.6730 in
